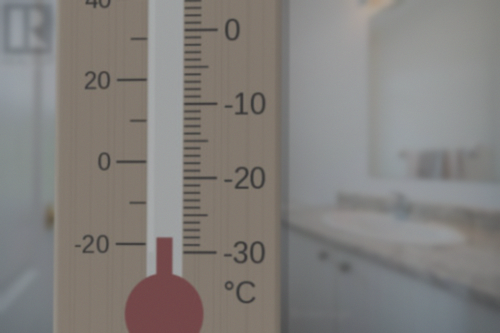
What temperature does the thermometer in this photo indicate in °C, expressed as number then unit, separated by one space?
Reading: -28 °C
